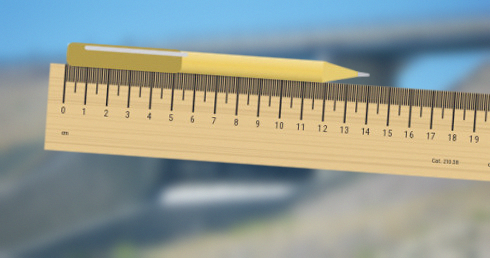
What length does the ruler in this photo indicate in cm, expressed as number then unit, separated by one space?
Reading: 14 cm
